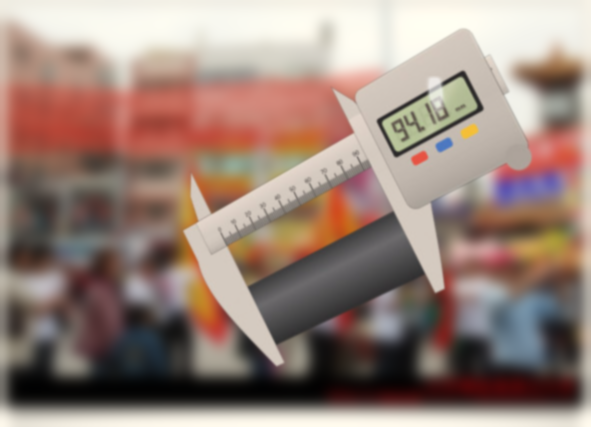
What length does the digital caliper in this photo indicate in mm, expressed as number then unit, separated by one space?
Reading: 94.18 mm
